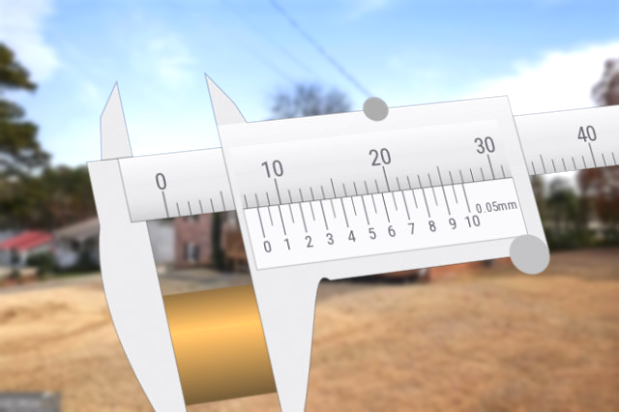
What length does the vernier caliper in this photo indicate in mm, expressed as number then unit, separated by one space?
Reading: 7.9 mm
